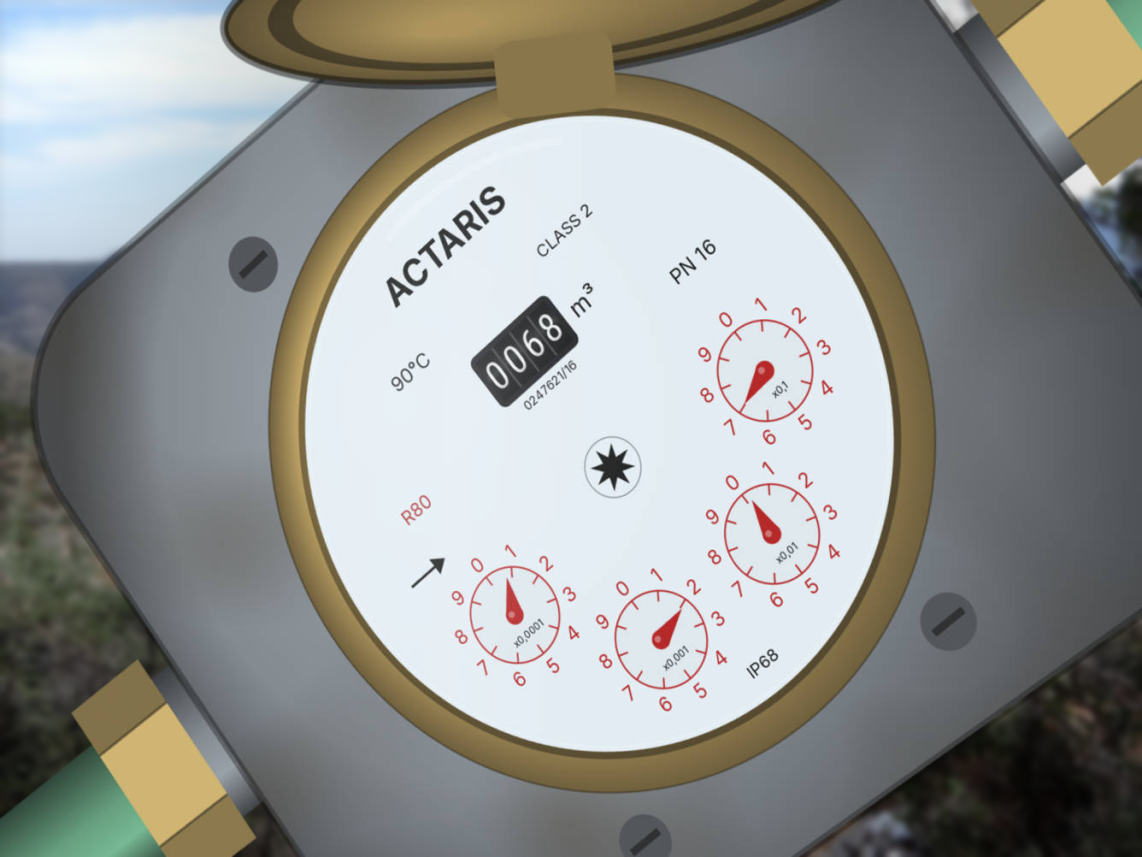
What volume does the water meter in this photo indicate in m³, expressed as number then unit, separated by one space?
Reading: 68.7020 m³
